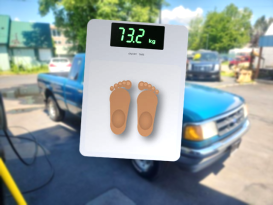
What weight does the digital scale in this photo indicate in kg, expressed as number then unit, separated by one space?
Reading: 73.2 kg
